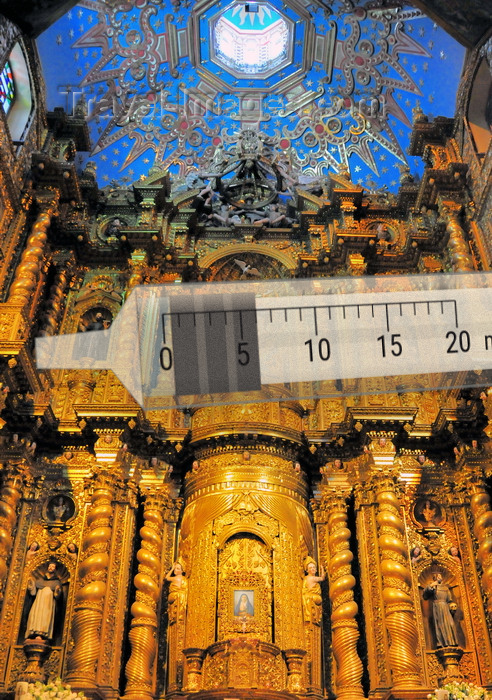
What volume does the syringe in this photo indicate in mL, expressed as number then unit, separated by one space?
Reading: 0.5 mL
